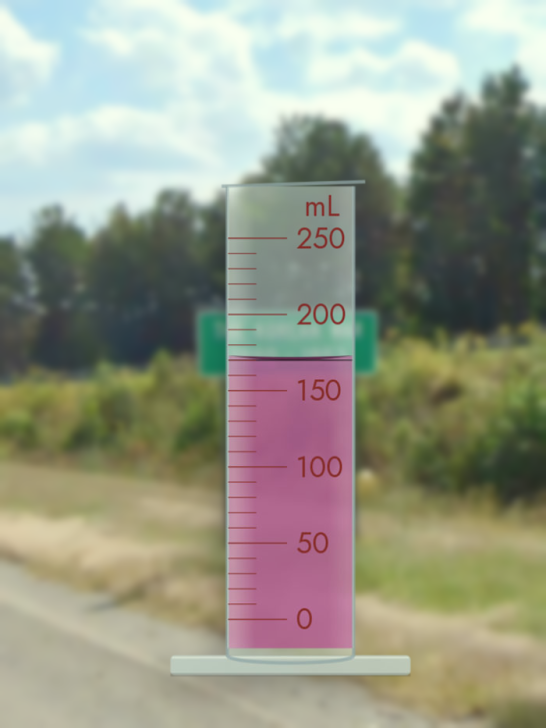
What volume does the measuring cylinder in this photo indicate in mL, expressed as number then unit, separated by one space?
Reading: 170 mL
